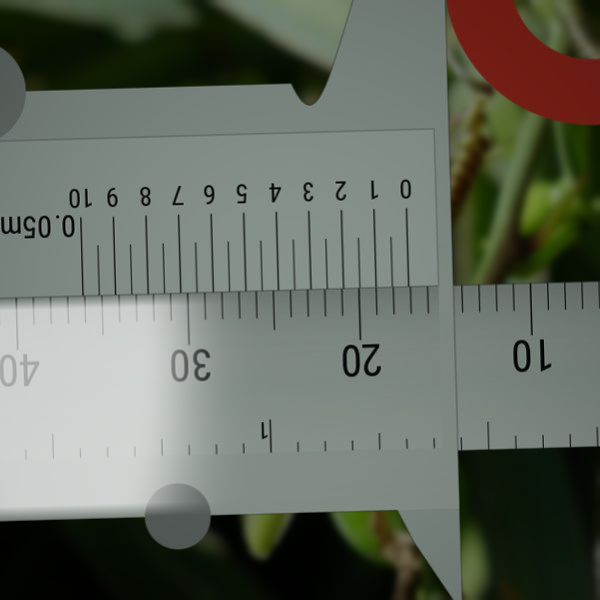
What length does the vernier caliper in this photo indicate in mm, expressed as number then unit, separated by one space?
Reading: 17.1 mm
